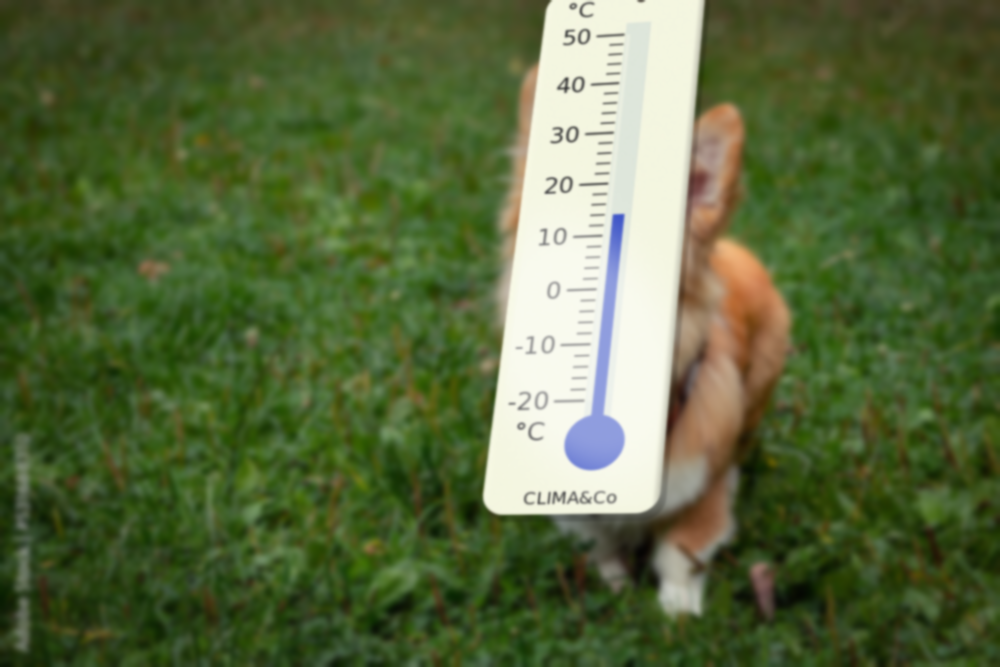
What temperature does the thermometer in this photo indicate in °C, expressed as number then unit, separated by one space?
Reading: 14 °C
